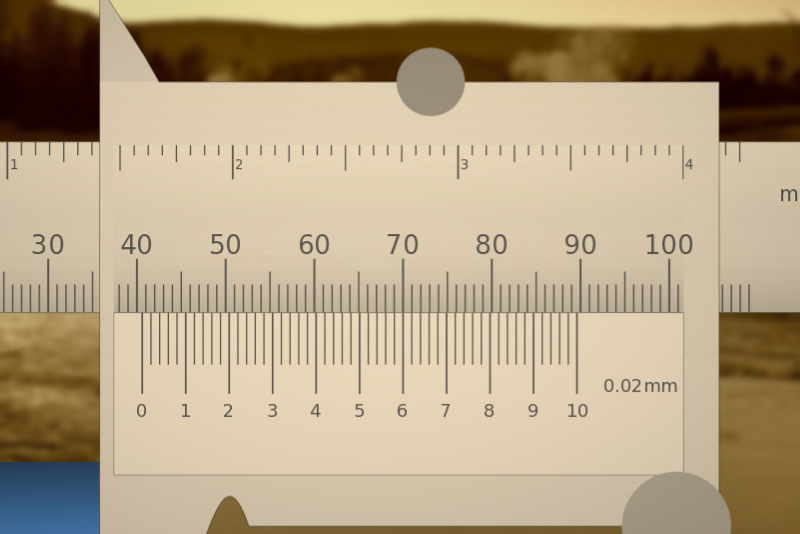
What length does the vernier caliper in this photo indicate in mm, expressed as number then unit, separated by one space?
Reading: 40.6 mm
